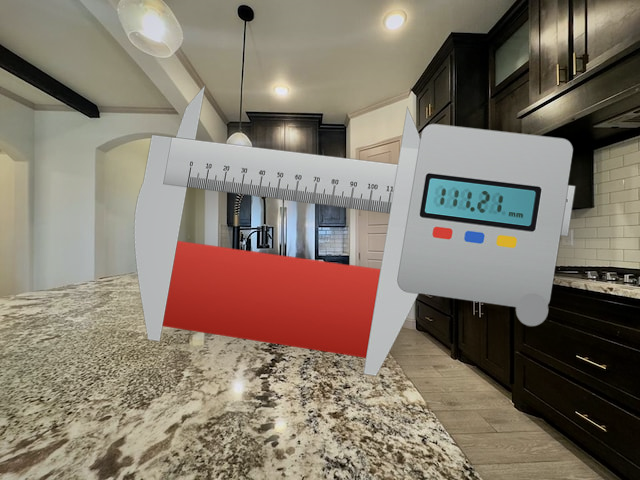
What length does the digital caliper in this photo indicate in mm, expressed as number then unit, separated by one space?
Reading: 111.21 mm
